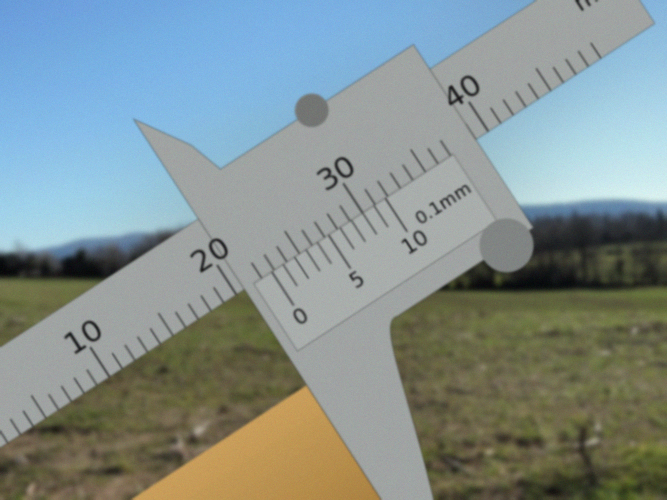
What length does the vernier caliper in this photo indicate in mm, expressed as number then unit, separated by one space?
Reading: 22.8 mm
